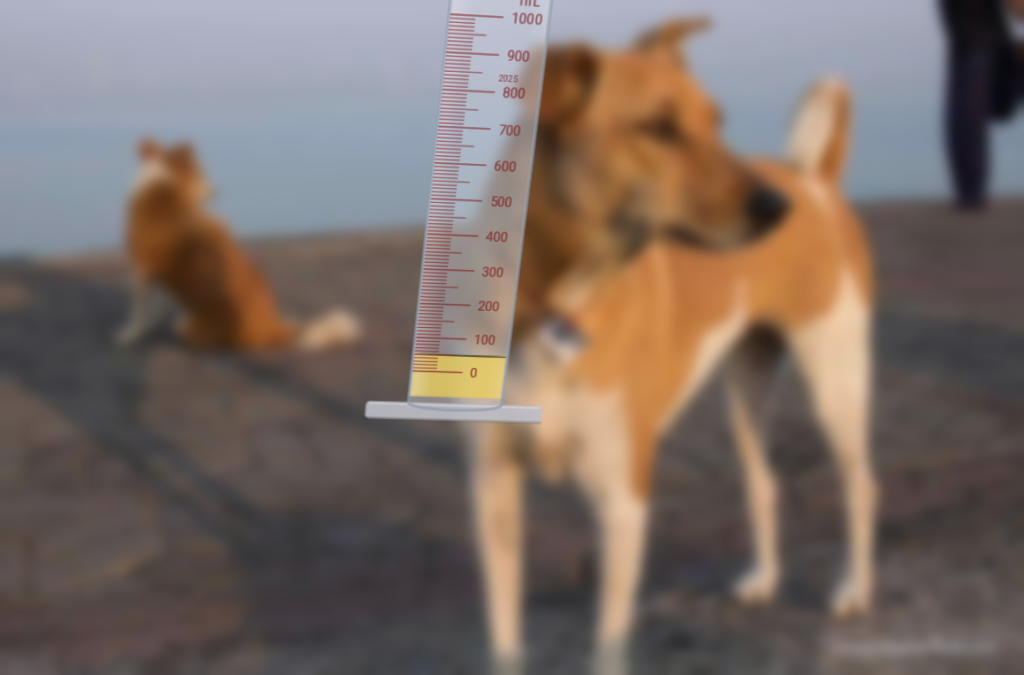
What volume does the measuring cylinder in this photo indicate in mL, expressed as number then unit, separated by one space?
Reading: 50 mL
